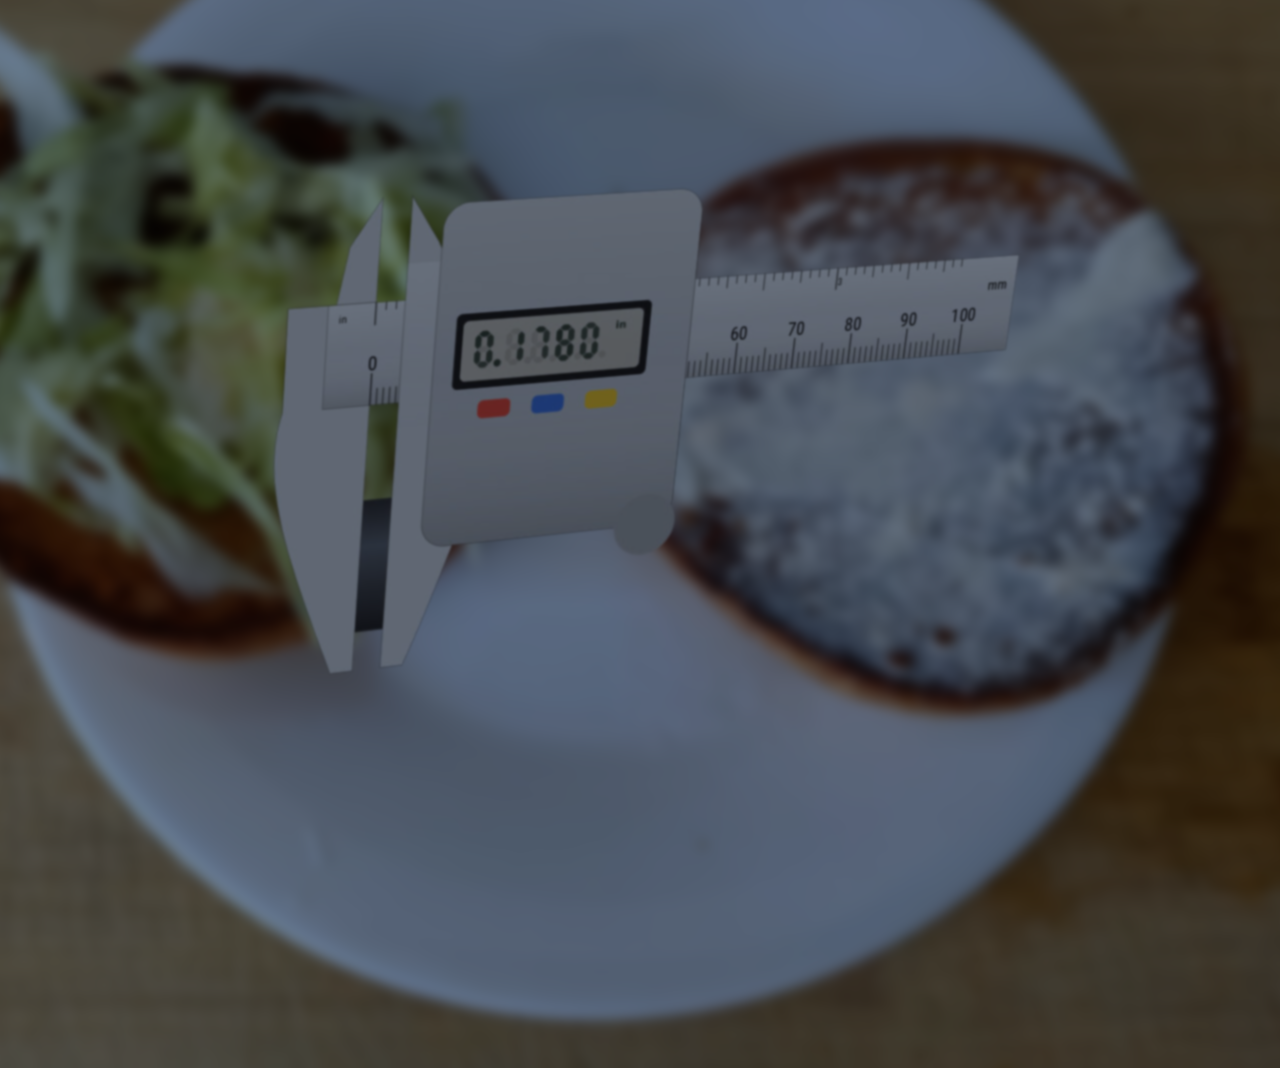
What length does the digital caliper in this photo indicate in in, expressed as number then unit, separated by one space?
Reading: 0.1780 in
